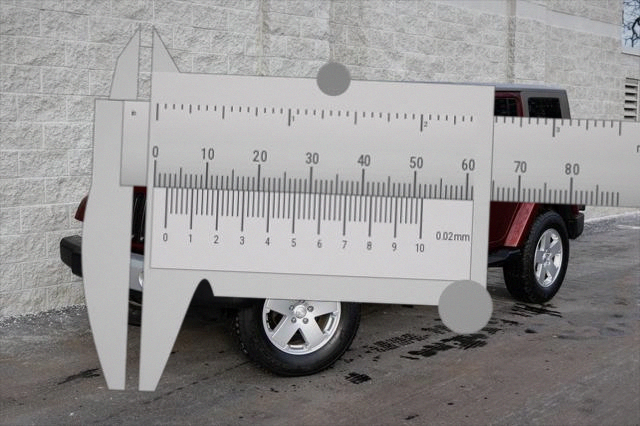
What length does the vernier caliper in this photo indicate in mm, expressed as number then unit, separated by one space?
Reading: 2.5 mm
